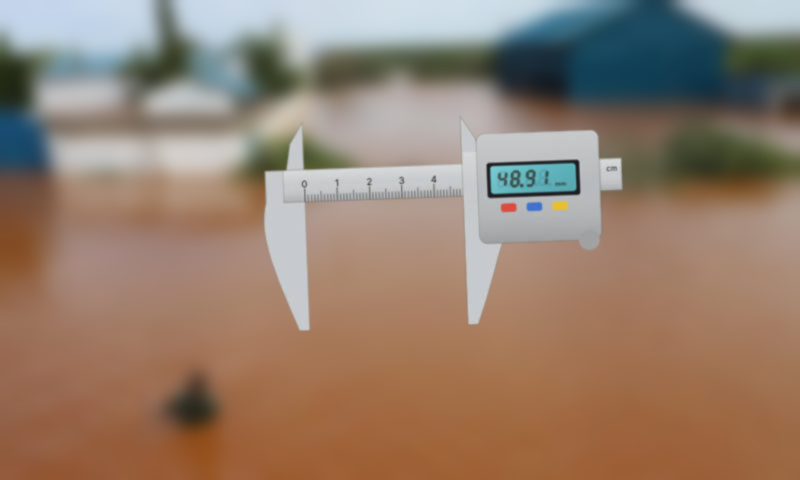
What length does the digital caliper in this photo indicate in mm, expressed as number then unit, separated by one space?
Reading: 48.91 mm
